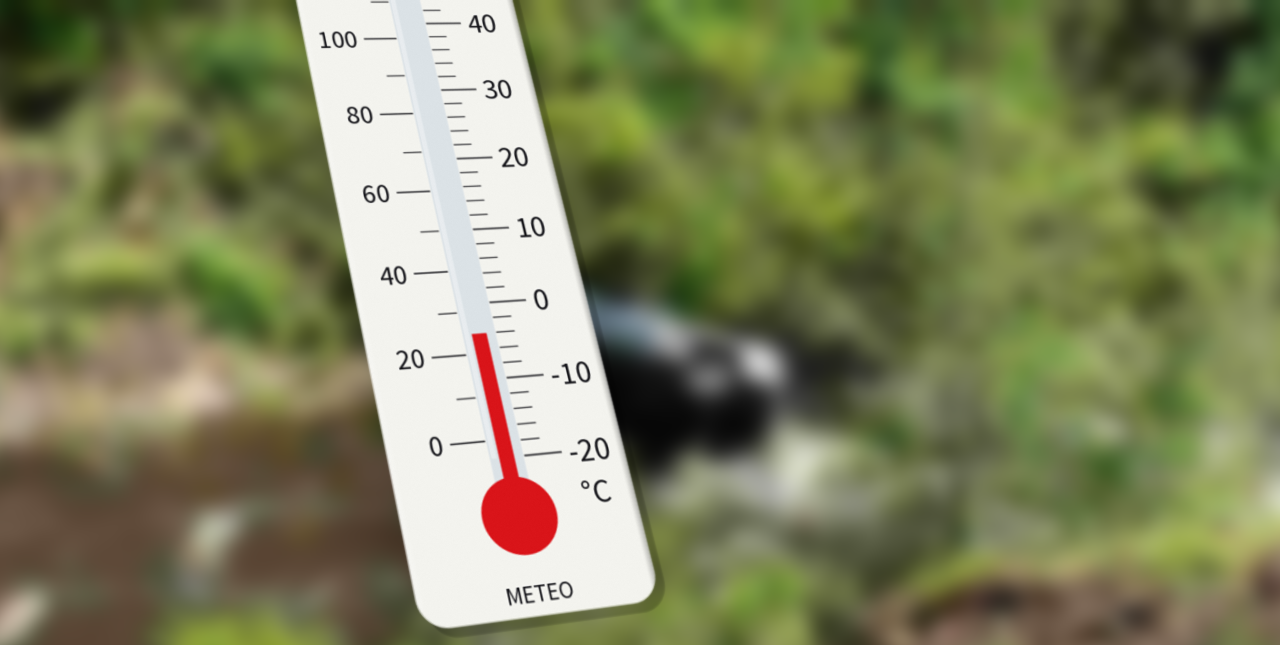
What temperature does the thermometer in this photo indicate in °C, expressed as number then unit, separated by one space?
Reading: -4 °C
